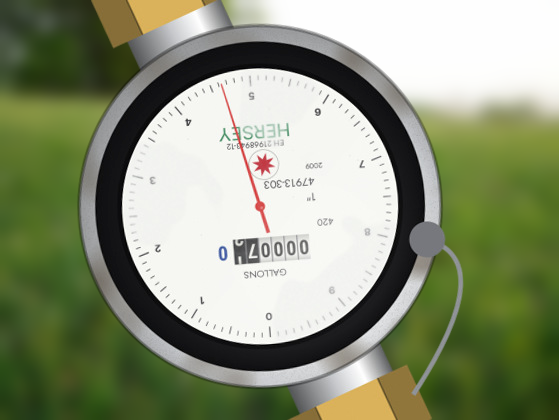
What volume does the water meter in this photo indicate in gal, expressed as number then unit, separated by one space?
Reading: 714.6 gal
